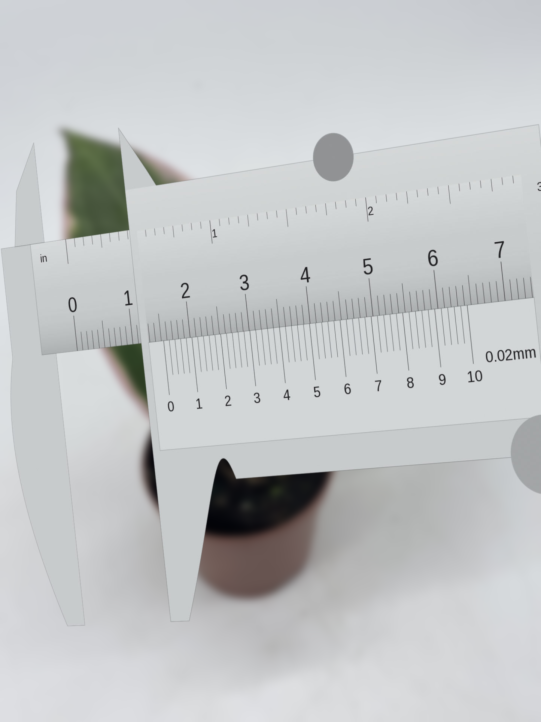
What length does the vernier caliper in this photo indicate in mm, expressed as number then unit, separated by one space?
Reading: 15.4 mm
